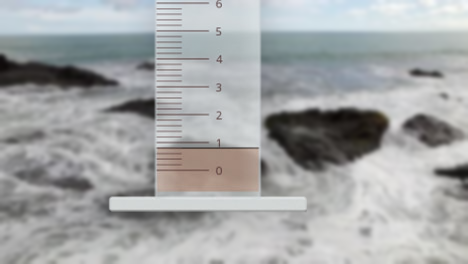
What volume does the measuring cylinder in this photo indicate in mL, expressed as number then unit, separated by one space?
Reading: 0.8 mL
